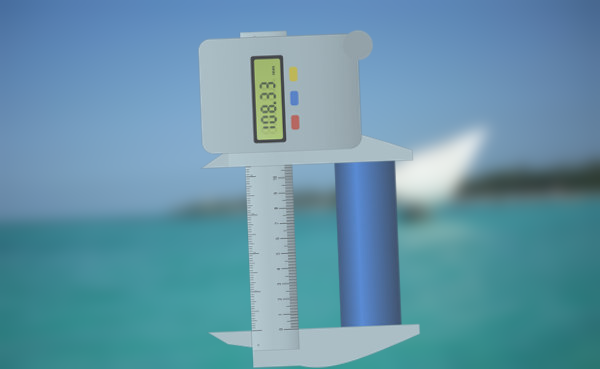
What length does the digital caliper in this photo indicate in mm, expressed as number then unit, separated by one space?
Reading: 108.33 mm
